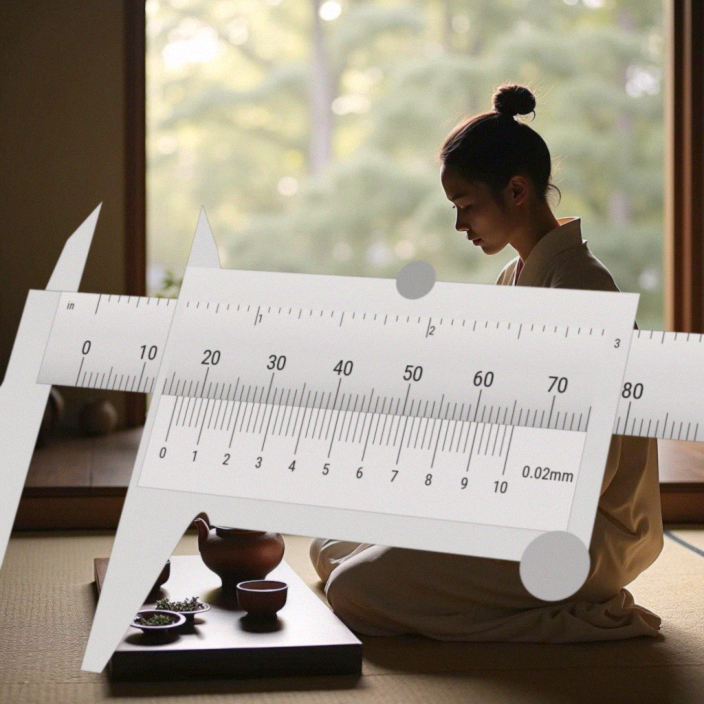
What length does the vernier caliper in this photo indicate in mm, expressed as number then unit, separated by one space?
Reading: 16.4 mm
